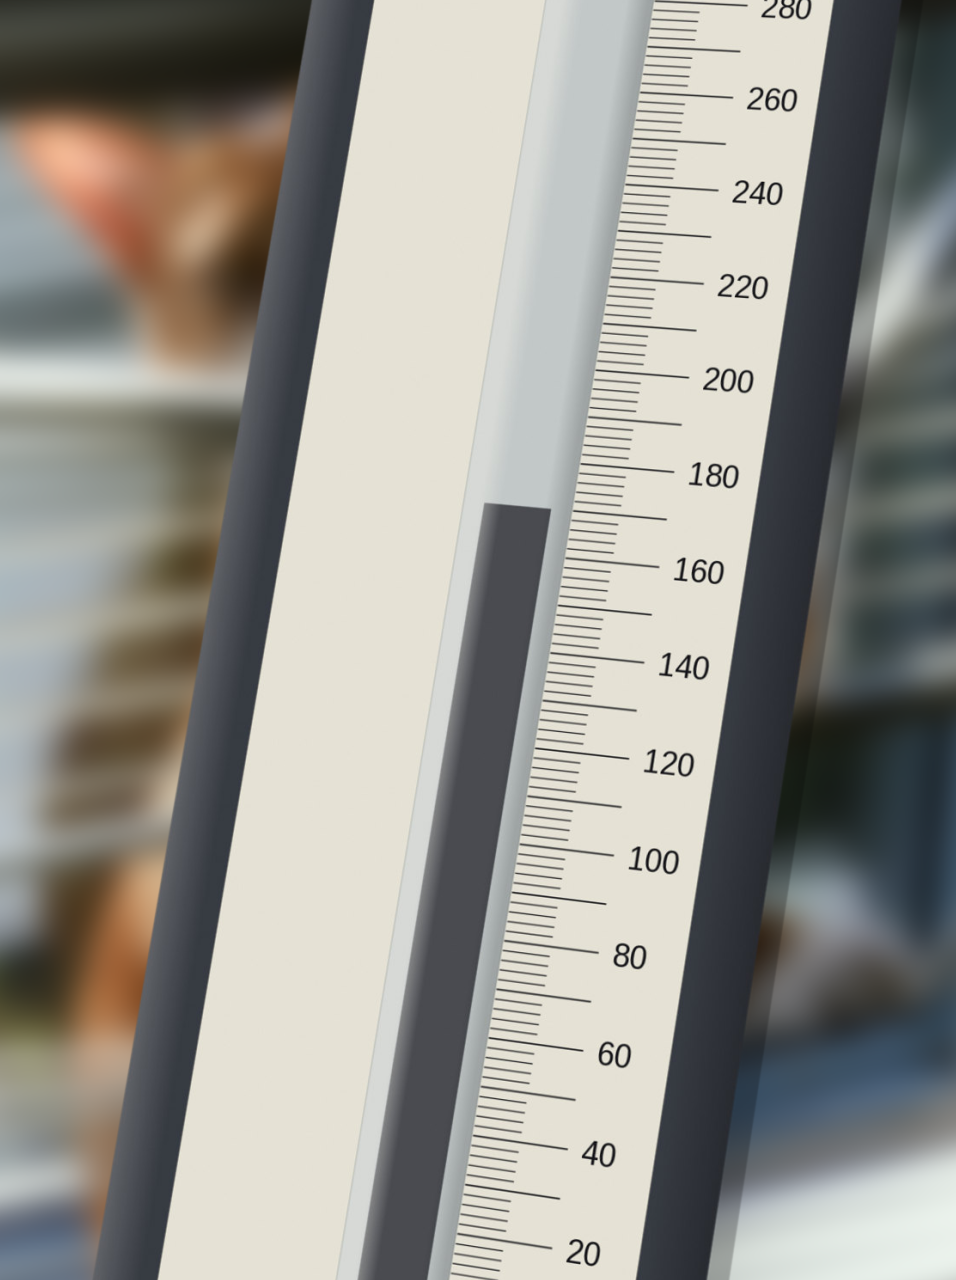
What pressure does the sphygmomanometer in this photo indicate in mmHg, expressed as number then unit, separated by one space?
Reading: 170 mmHg
